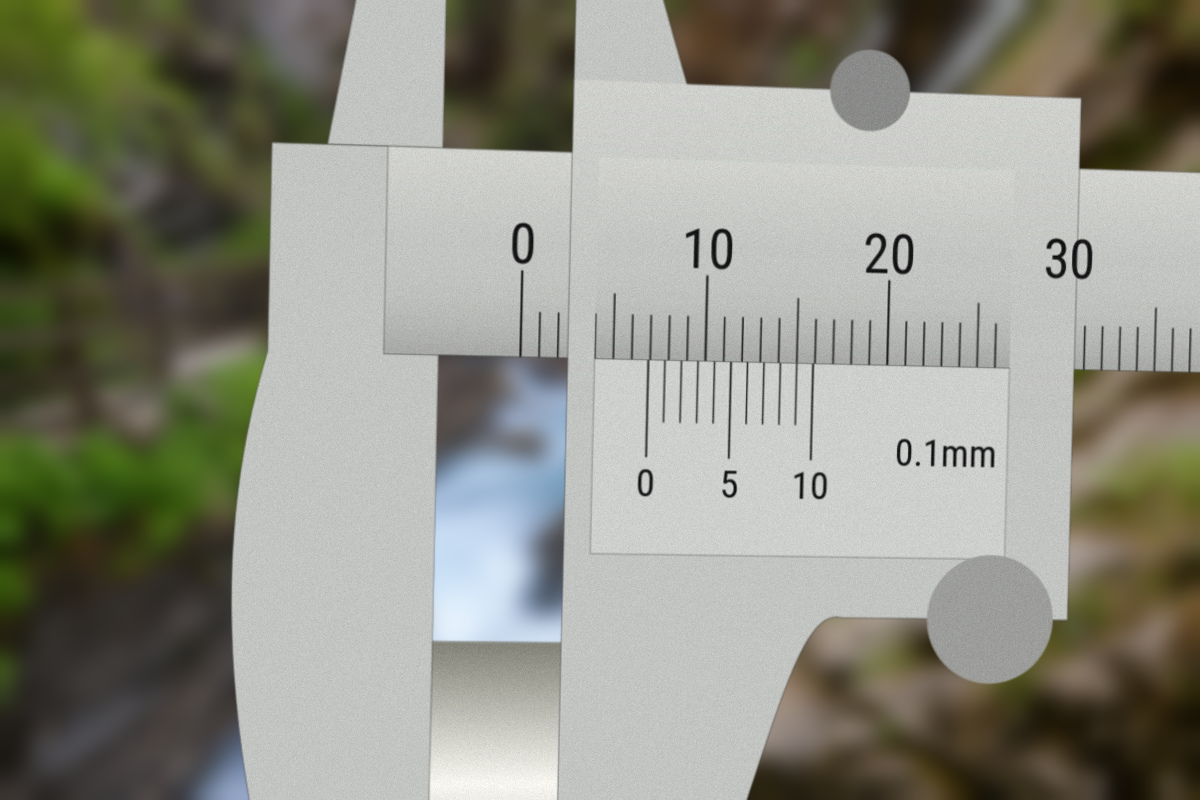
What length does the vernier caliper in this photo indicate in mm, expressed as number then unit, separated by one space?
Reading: 6.9 mm
